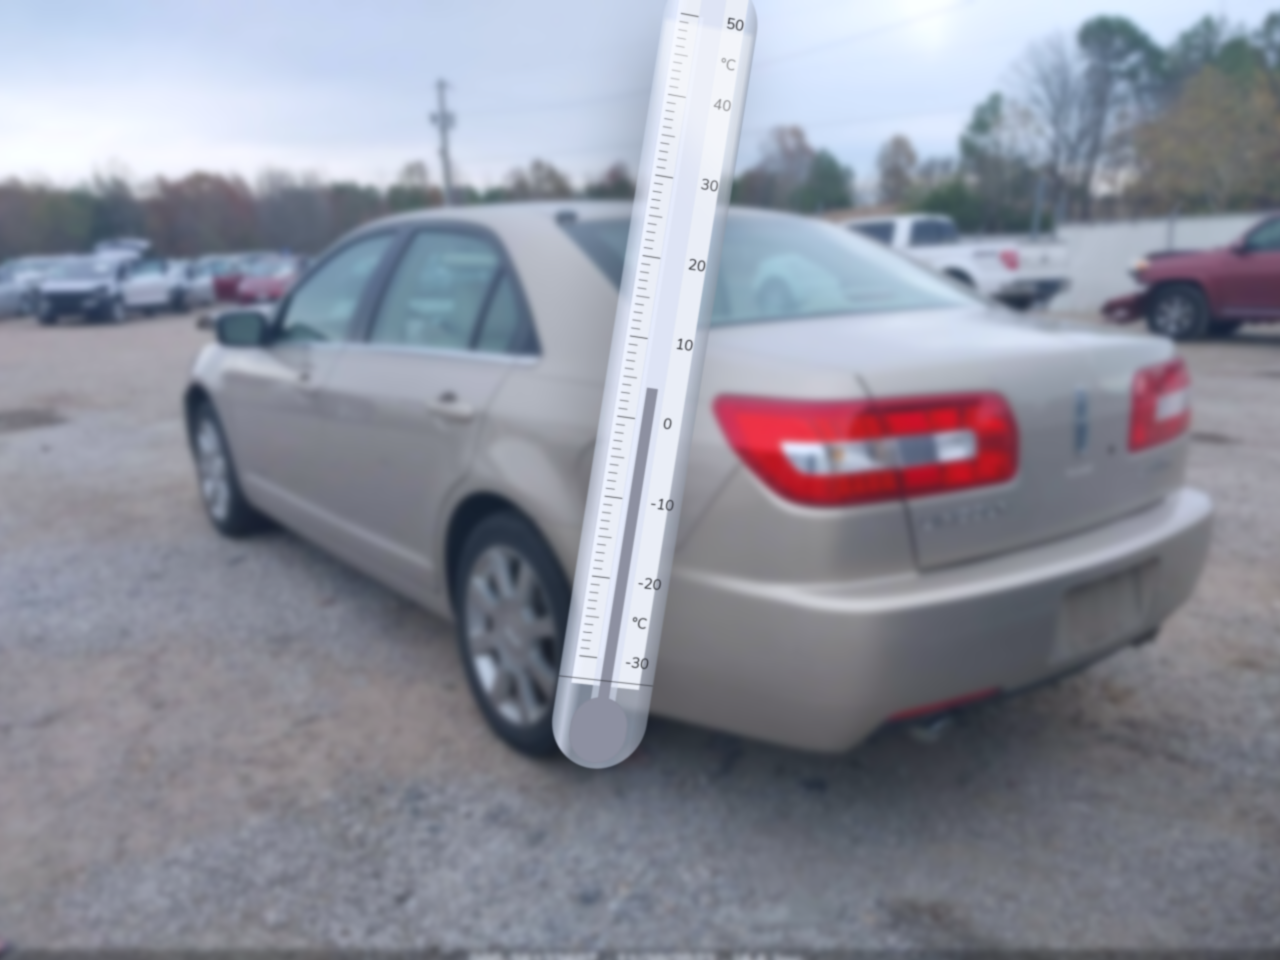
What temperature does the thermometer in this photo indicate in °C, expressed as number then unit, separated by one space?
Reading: 4 °C
